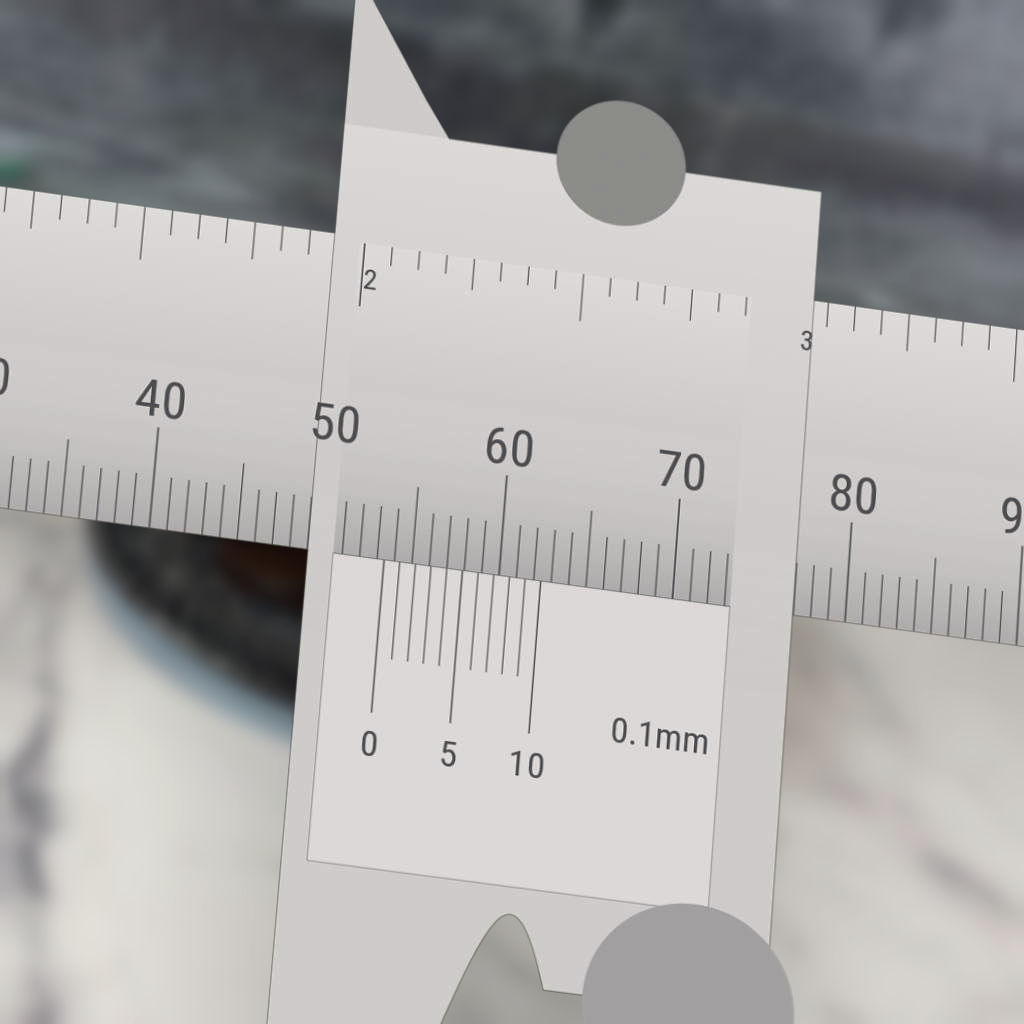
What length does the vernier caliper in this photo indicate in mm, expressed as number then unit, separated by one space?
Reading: 53.4 mm
